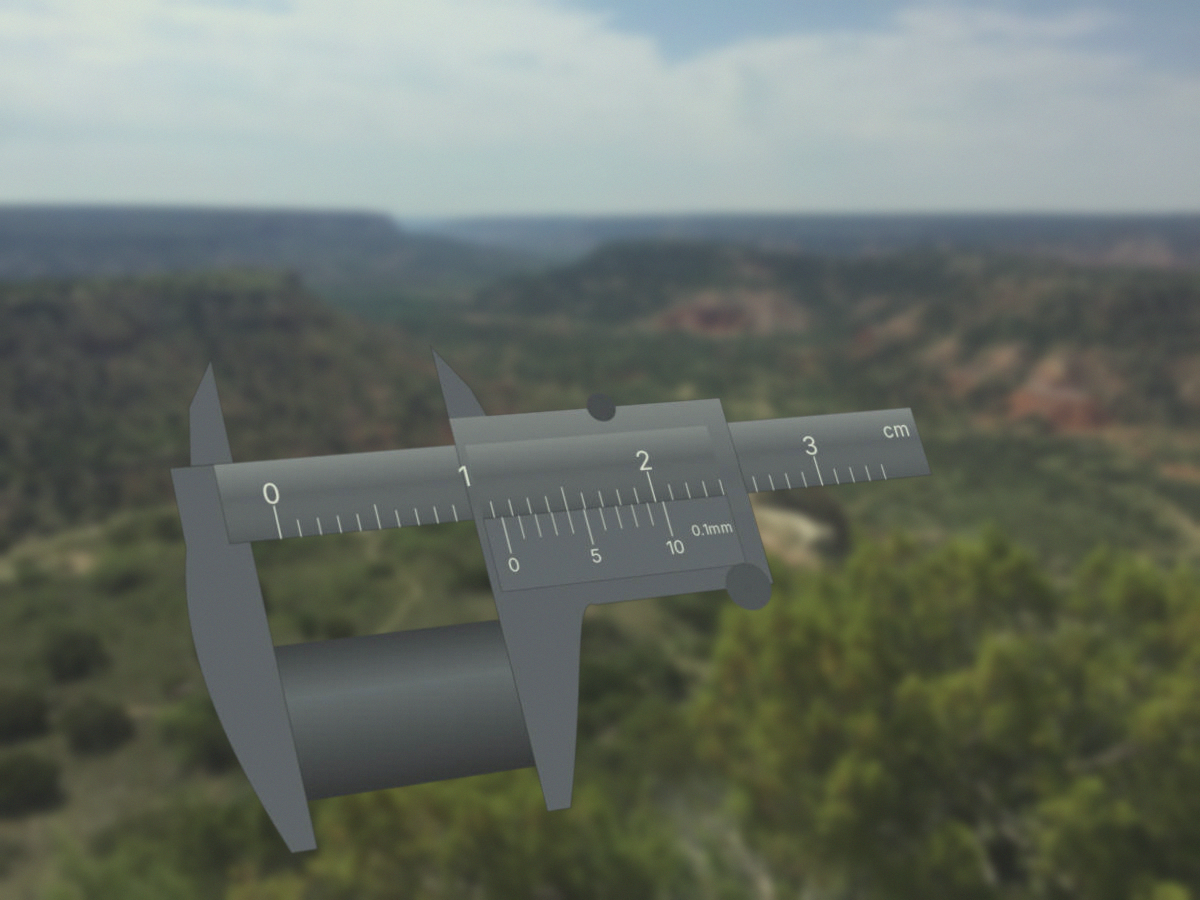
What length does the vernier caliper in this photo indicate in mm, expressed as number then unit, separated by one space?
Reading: 11.4 mm
